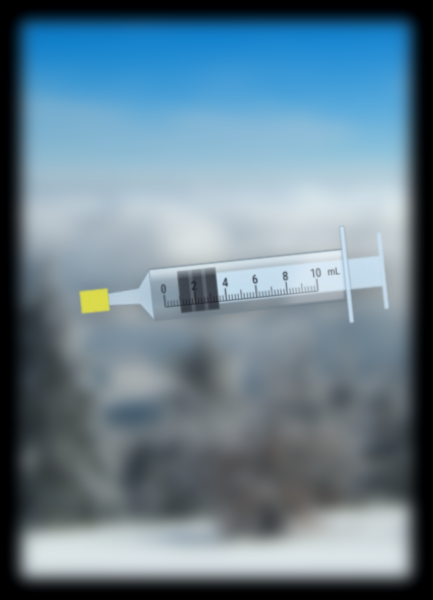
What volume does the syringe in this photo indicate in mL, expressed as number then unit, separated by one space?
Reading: 1 mL
